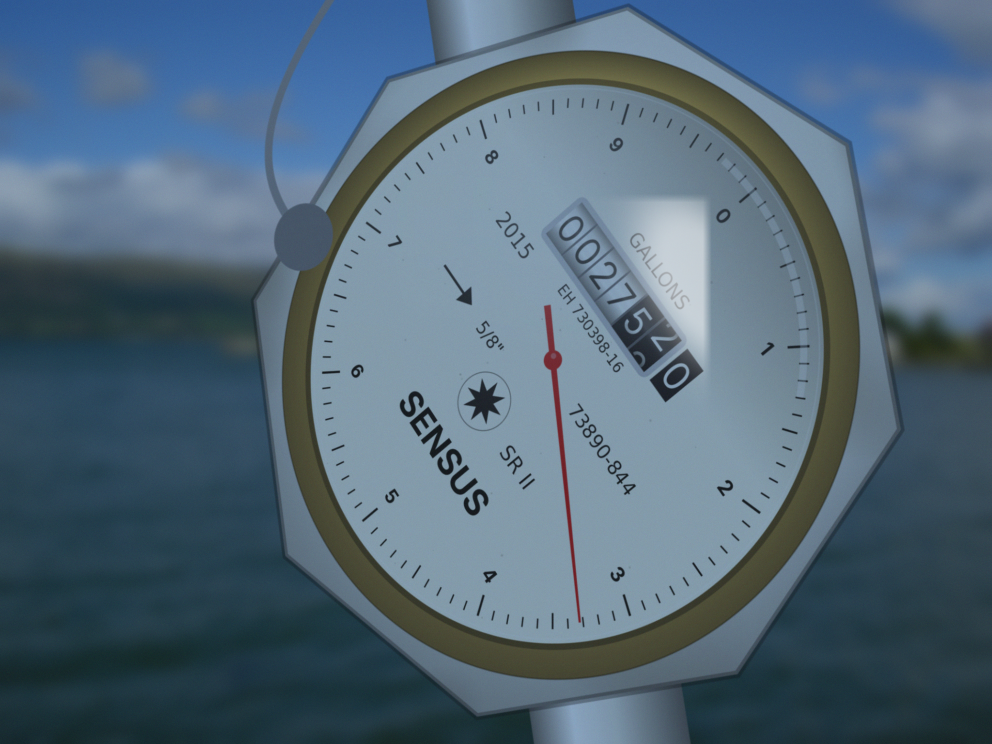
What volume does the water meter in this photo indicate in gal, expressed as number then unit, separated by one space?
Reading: 27523.3 gal
